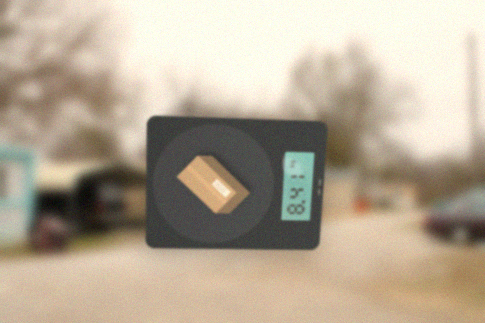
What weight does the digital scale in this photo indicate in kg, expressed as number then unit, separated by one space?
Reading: 8.41 kg
